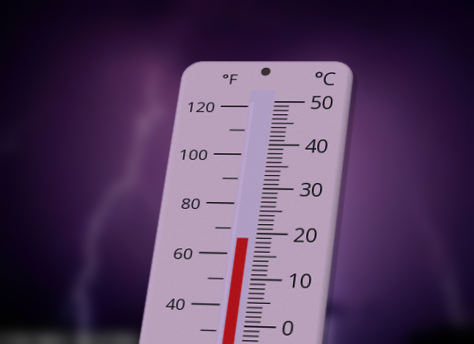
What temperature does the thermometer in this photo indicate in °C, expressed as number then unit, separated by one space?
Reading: 19 °C
